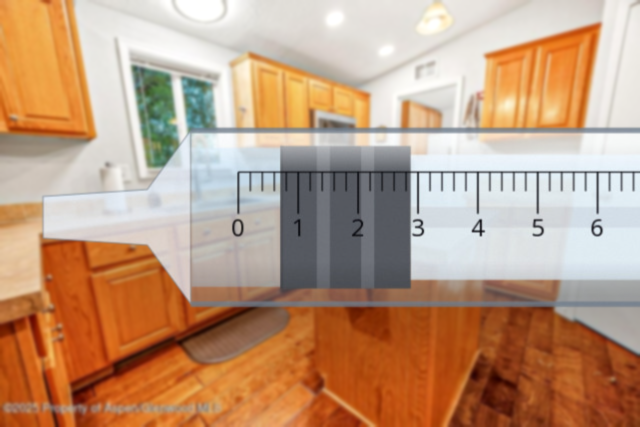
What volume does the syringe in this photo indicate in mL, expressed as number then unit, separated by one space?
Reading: 0.7 mL
